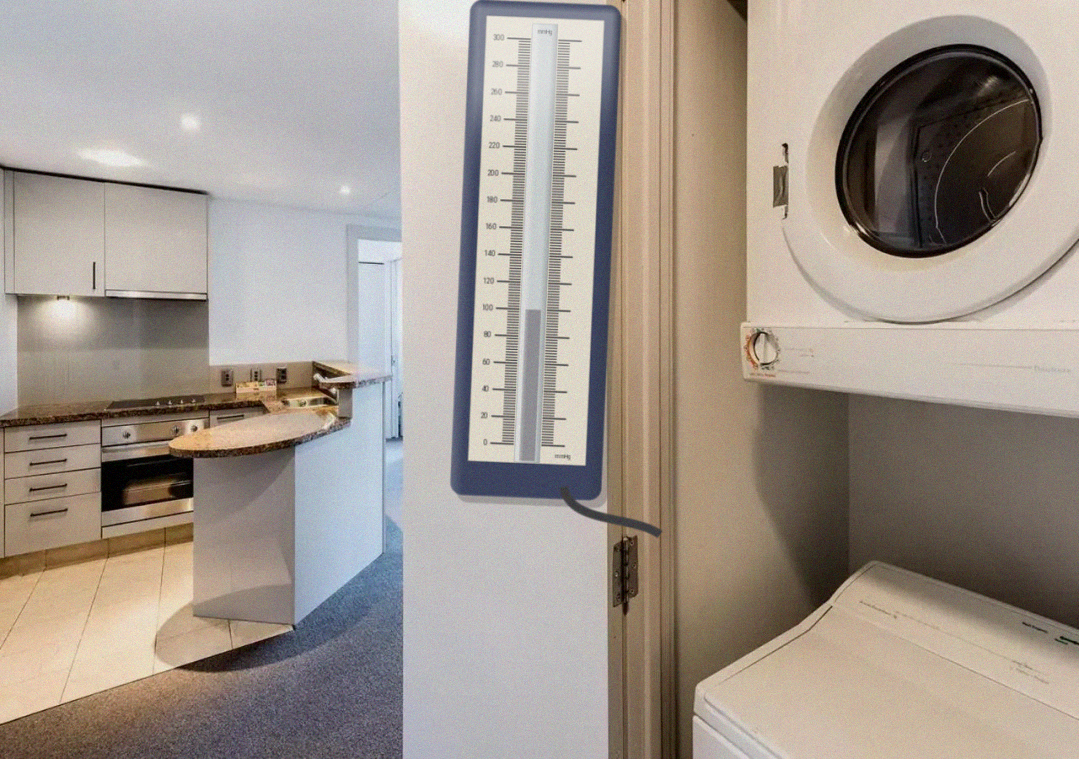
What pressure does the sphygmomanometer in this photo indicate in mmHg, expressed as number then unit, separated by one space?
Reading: 100 mmHg
